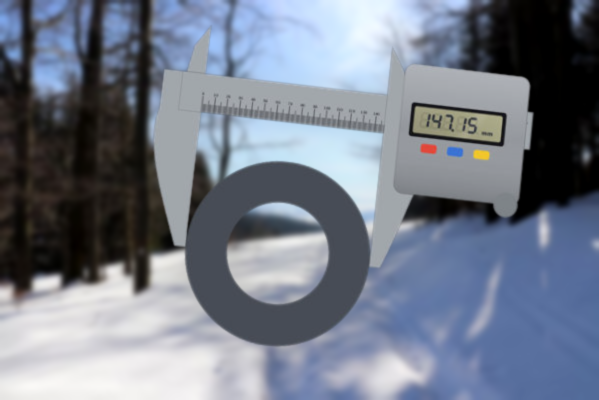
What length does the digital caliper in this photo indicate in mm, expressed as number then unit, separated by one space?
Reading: 147.15 mm
